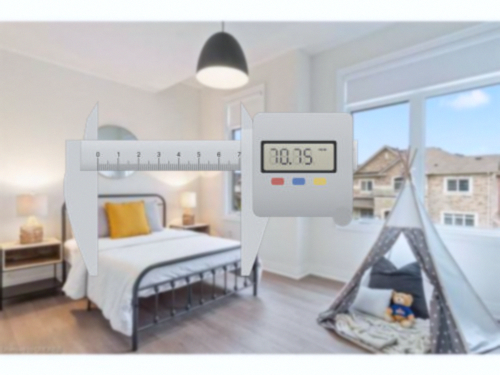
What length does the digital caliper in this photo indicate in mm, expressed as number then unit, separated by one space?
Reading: 70.75 mm
